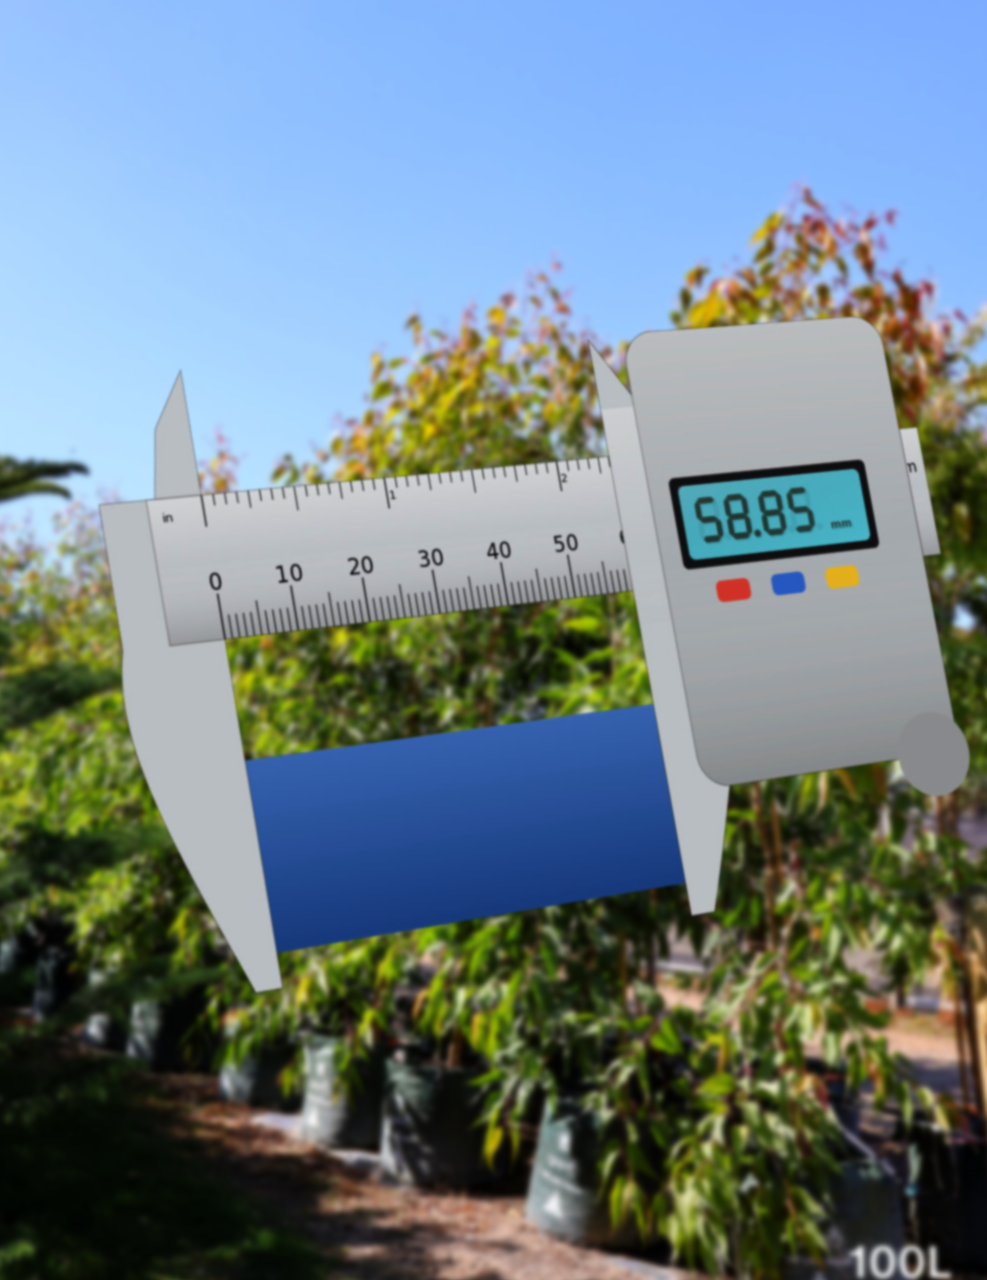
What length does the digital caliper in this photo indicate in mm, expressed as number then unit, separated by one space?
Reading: 58.85 mm
